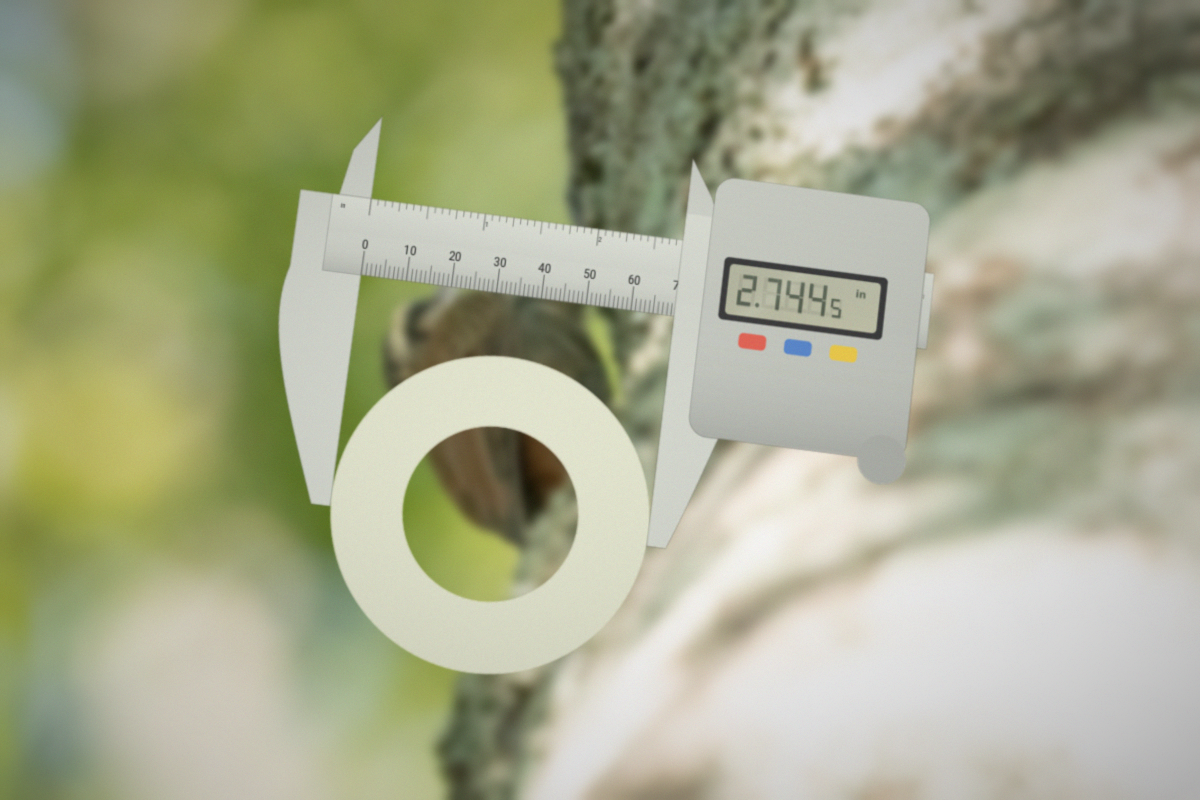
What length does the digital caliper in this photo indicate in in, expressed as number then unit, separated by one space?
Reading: 2.7445 in
